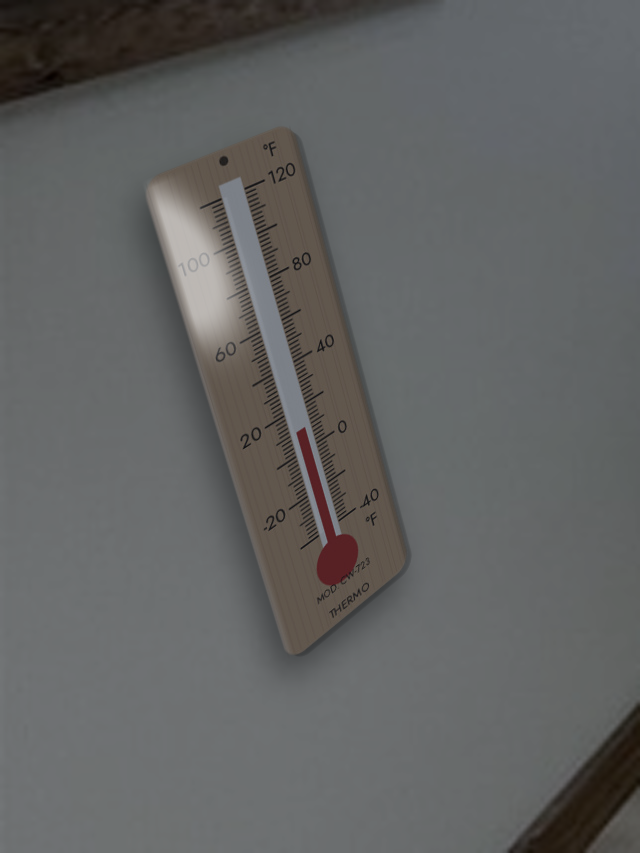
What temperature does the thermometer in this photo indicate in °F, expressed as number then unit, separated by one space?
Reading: 10 °F
